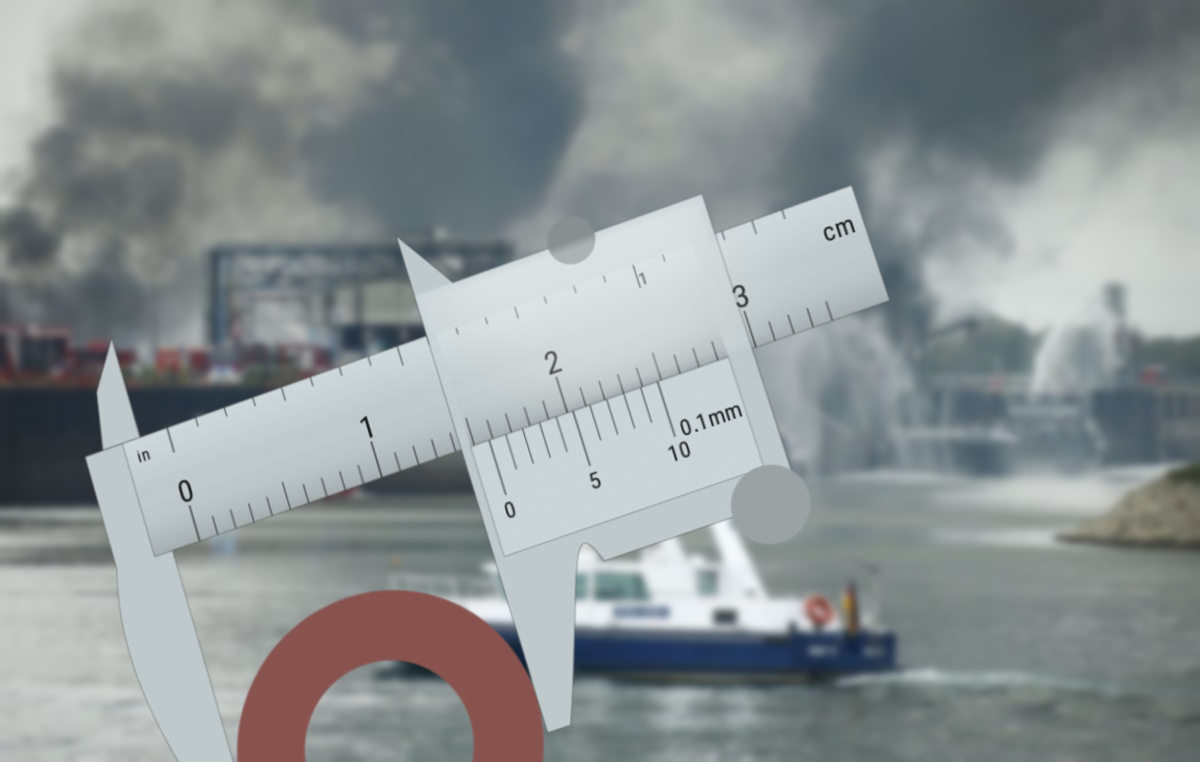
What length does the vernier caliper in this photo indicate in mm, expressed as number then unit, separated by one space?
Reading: 15.8 mm
